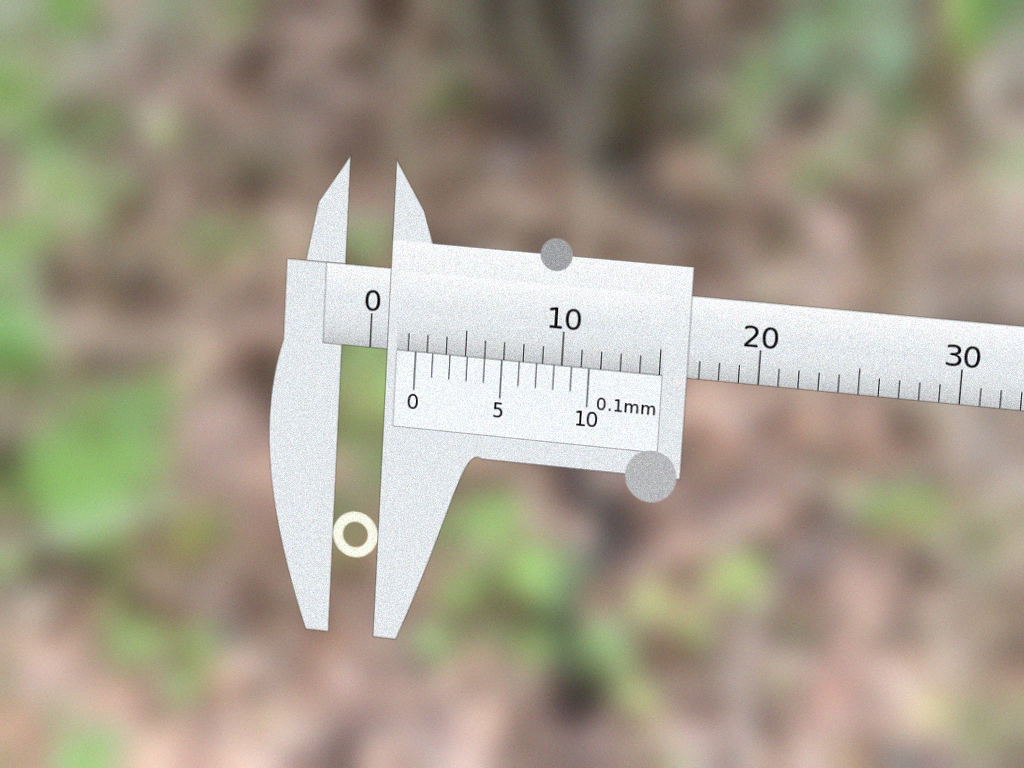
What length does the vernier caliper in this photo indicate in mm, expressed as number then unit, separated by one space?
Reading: 2.4 mm
